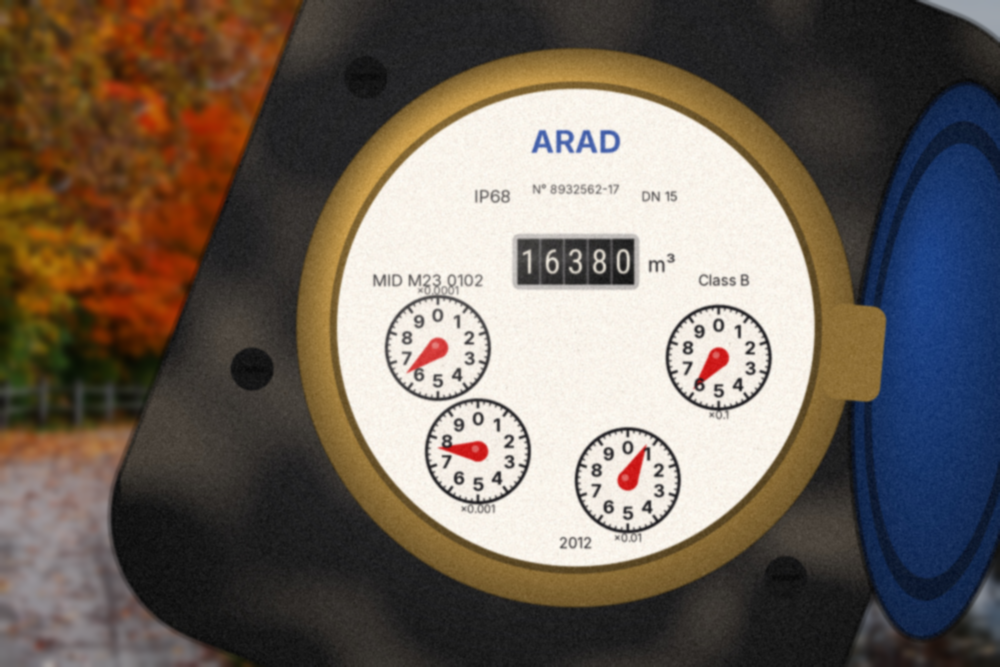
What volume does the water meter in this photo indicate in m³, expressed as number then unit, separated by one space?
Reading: 16380.6076 m³
